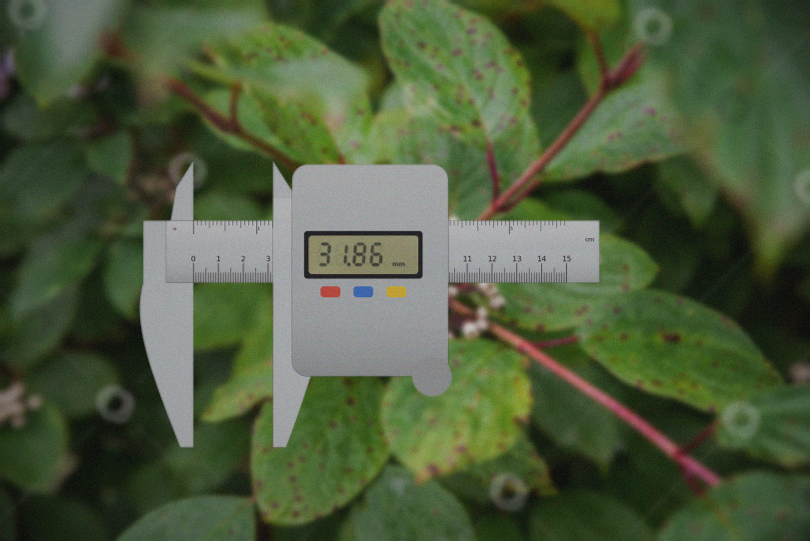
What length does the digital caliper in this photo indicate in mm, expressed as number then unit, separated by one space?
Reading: 31.86 mm
